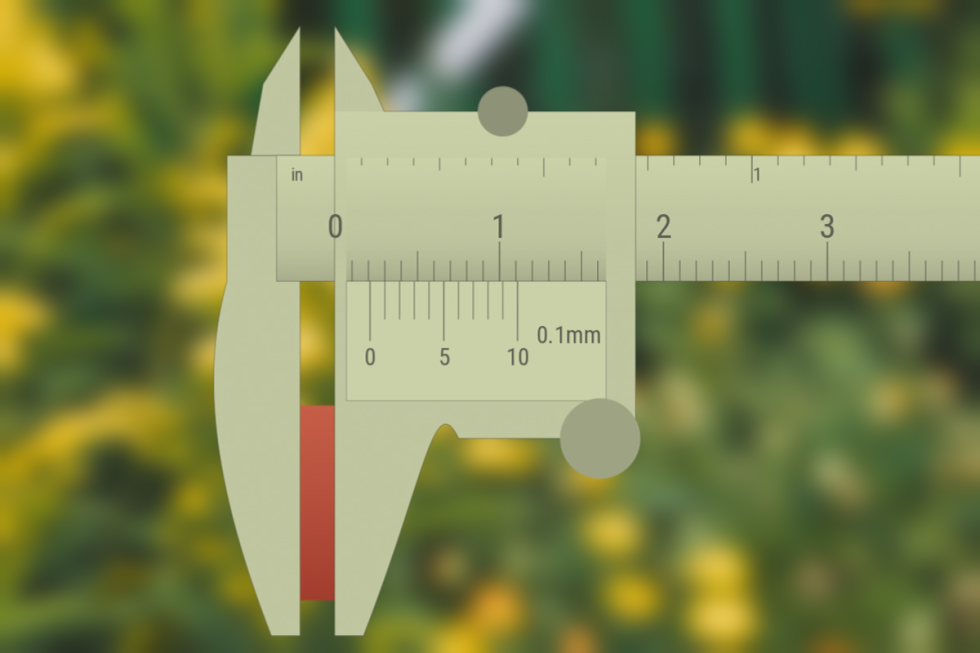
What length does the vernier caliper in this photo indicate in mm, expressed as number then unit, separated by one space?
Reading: 2.1 mm
